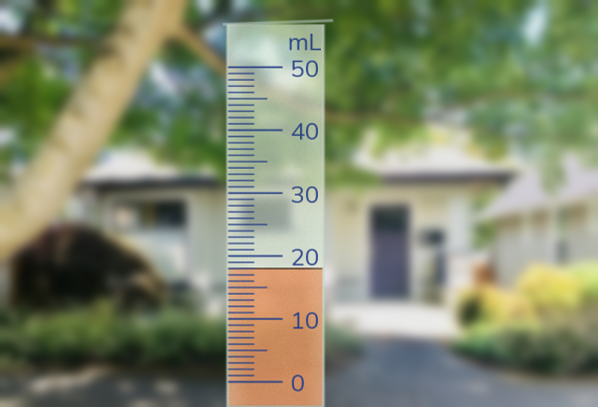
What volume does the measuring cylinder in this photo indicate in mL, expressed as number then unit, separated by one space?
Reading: 18 mL
